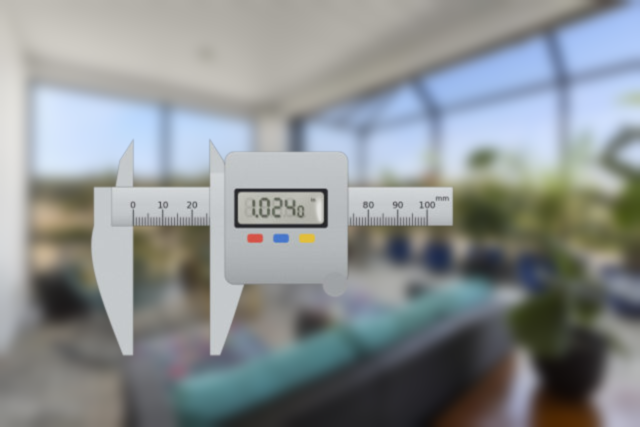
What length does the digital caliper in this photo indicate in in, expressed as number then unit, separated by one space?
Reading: 1.0240 in
